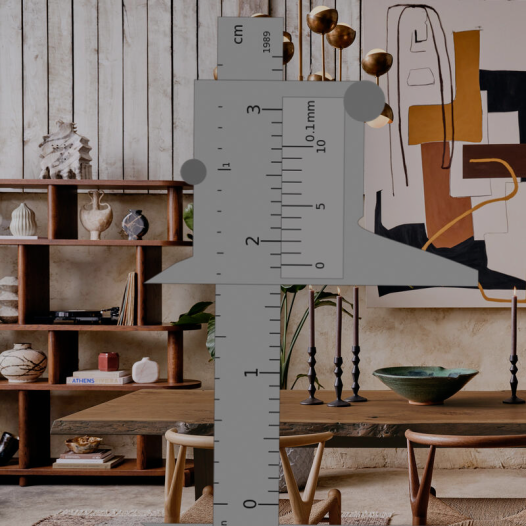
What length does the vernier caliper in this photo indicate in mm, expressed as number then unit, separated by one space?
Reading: 18.2 mm
